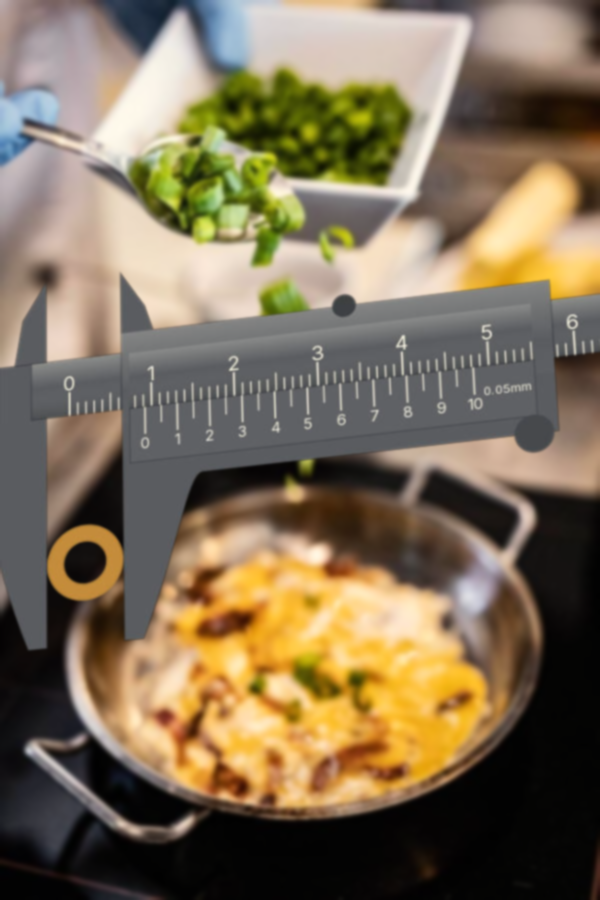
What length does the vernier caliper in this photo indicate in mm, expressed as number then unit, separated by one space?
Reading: 9.2 mm
